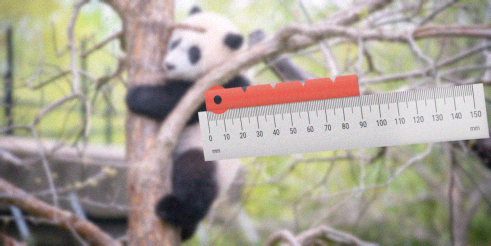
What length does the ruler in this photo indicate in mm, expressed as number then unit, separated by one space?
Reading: 90 mm
